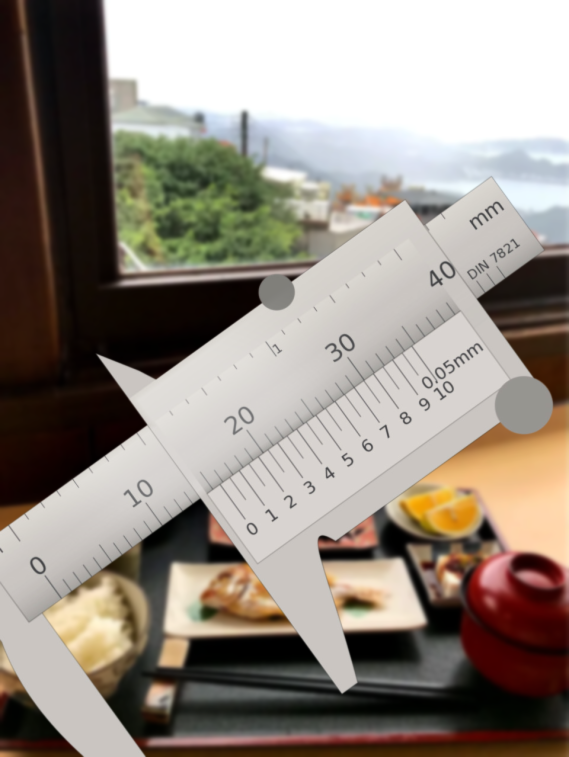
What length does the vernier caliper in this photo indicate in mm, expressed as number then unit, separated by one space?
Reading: 15.7 mm
